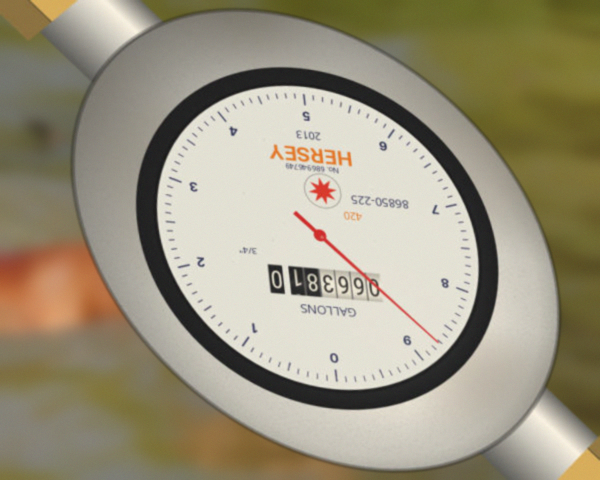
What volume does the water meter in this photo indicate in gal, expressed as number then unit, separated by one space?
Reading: 663808.7 gal
